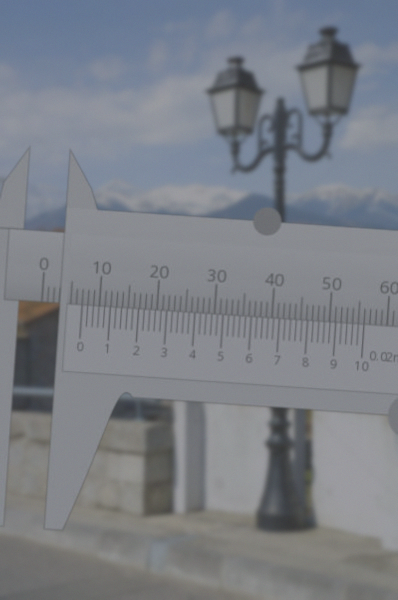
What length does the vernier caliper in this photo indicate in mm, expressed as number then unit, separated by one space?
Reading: 7.0 mm
